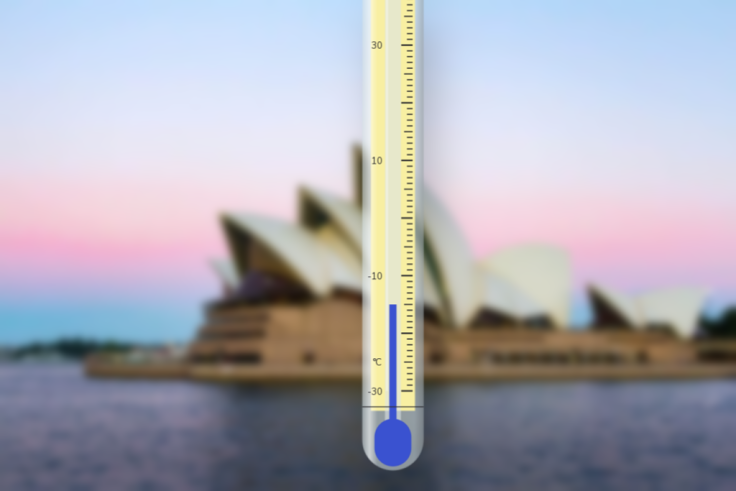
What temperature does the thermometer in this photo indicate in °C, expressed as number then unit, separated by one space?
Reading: -15 °C
